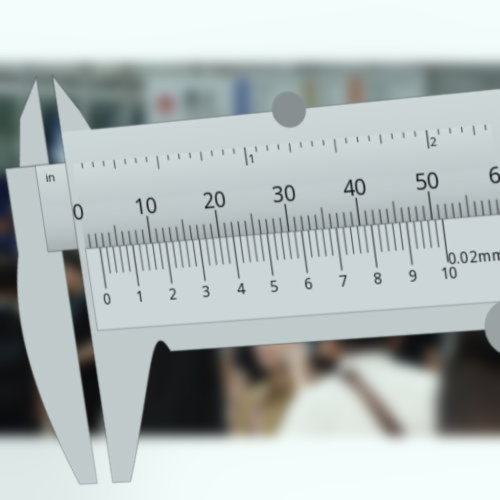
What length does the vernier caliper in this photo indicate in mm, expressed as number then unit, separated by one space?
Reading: 2.4 mm
